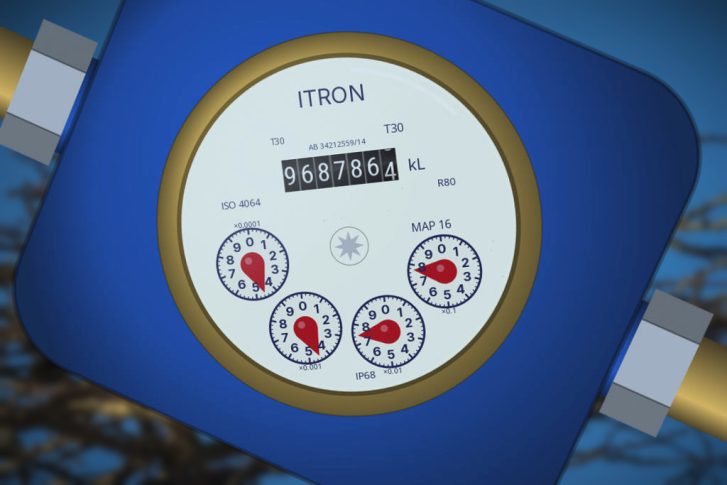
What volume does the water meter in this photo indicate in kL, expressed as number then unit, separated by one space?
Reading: 9687863.7744 kL
